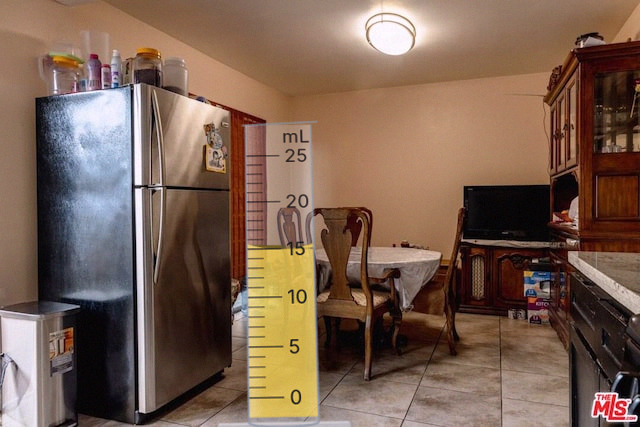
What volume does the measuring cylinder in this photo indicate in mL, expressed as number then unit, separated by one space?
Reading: 15 mL
